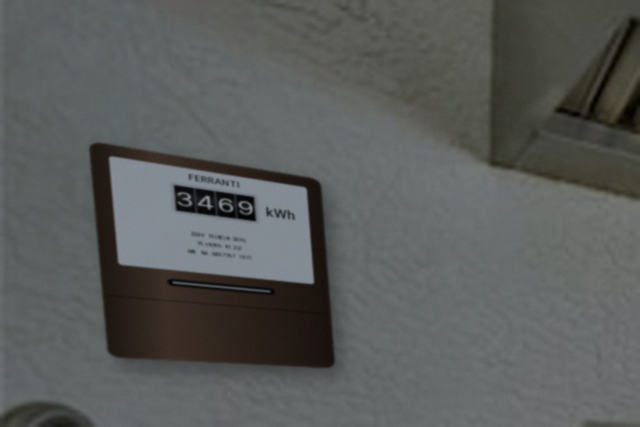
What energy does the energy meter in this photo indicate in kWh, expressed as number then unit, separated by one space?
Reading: 3469 kWh
